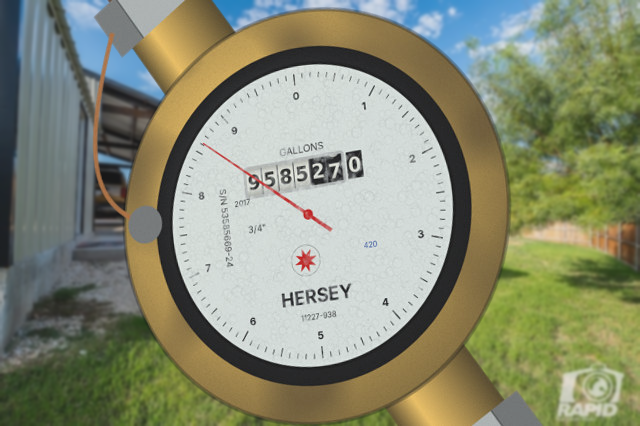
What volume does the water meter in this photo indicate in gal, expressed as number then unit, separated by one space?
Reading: 9585268.6 gal
